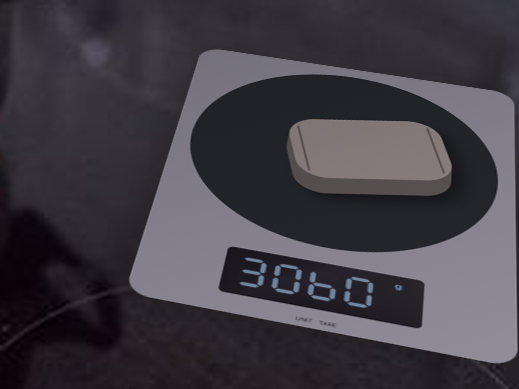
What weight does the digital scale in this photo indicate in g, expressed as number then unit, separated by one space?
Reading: 3060 g
